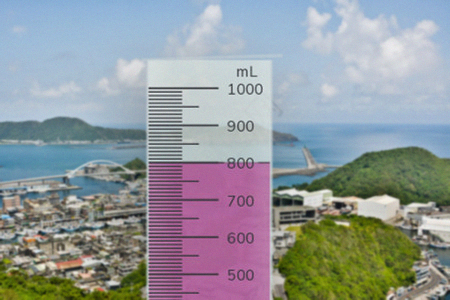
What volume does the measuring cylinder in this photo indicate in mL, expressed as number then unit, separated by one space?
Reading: 800 mL
